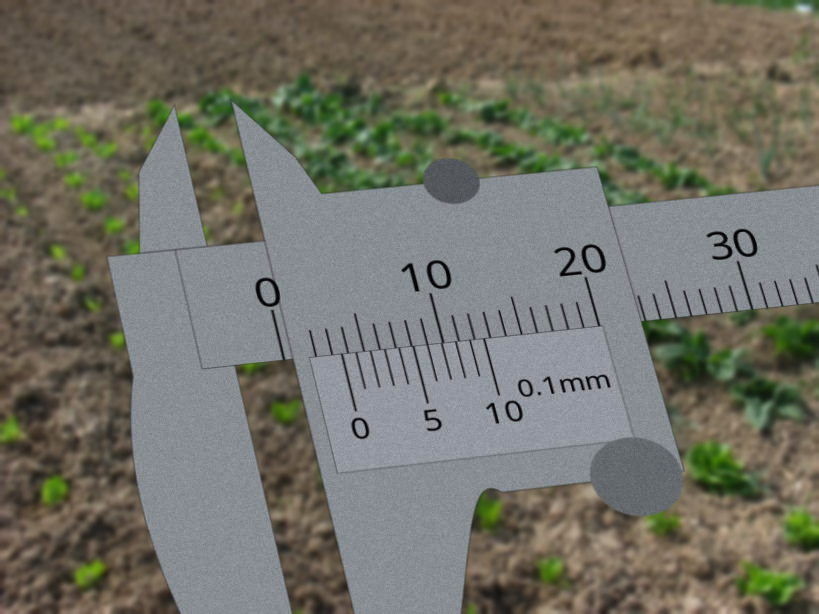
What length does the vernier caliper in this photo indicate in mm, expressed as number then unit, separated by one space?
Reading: 3.6 mm
